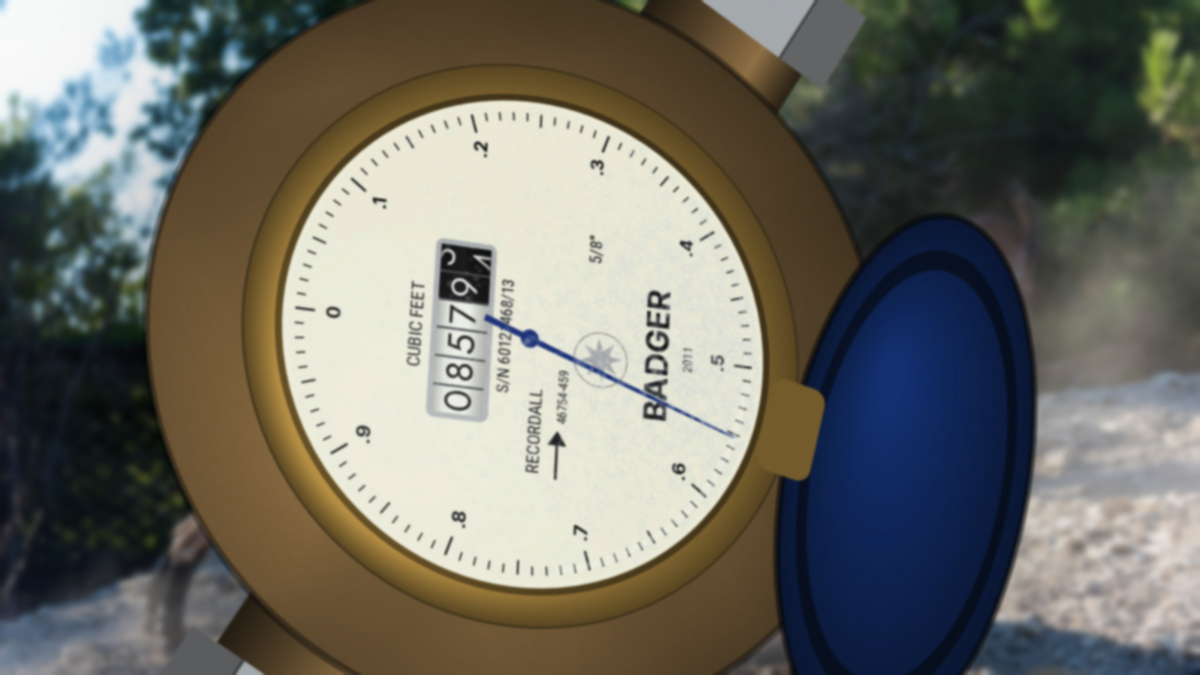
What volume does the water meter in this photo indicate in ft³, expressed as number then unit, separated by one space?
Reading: 85793.55 ft³
